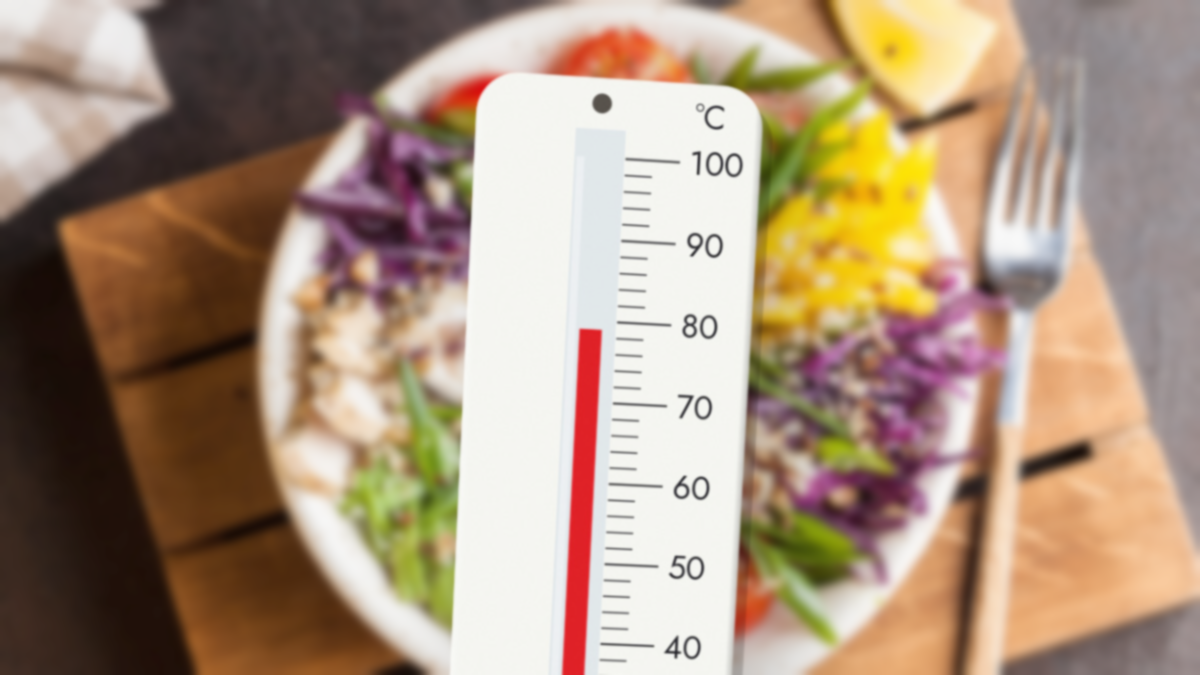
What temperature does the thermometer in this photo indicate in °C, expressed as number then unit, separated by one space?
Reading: 79 °C
